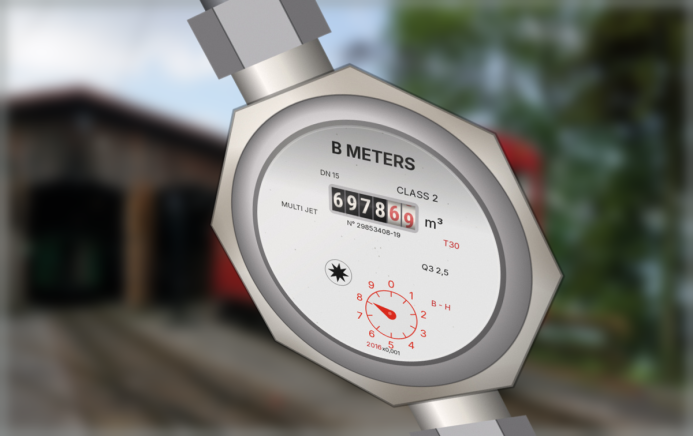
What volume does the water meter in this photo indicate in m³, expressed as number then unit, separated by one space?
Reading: 6978.688 m³
